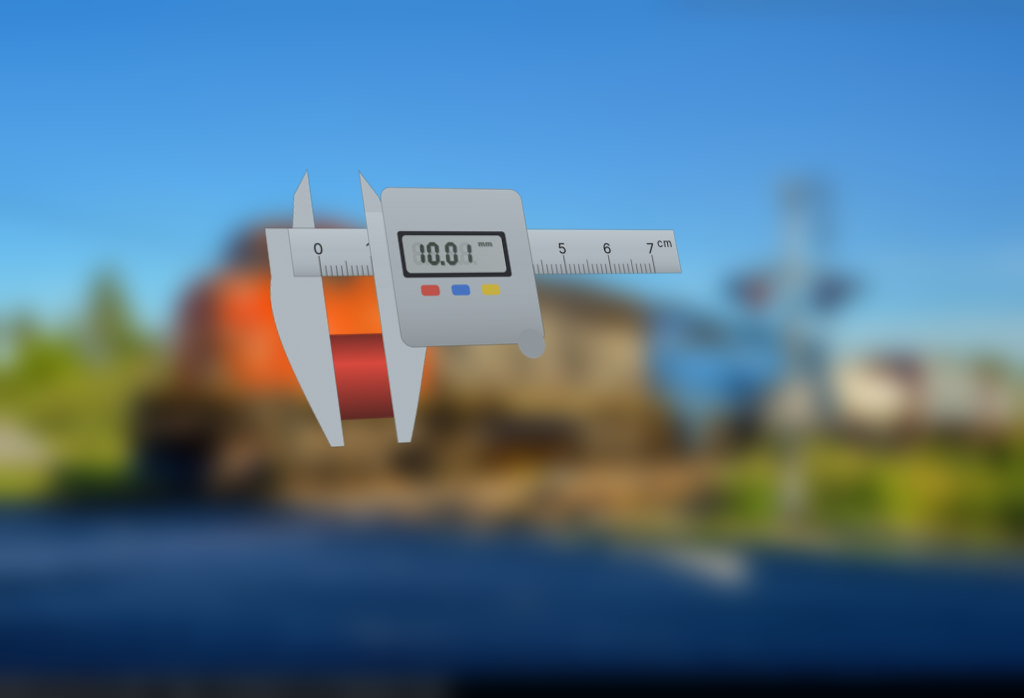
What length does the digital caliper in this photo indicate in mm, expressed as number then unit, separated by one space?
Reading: 10.01 mm
